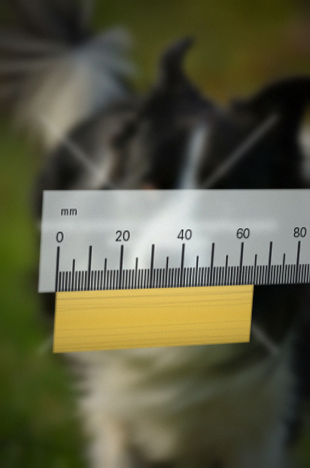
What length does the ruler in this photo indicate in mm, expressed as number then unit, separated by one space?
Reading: 65 mm
